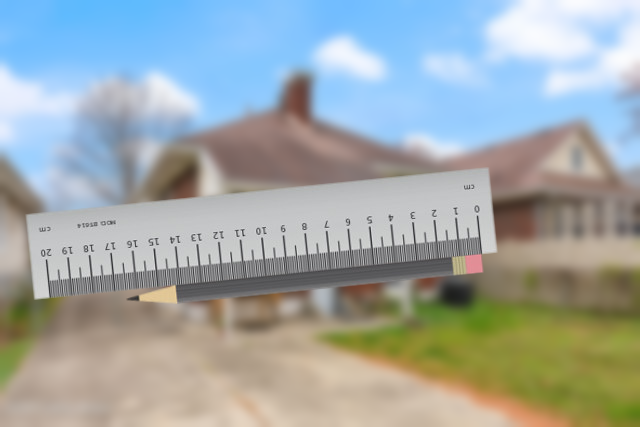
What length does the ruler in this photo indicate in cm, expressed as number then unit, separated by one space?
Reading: 16.5 cm
